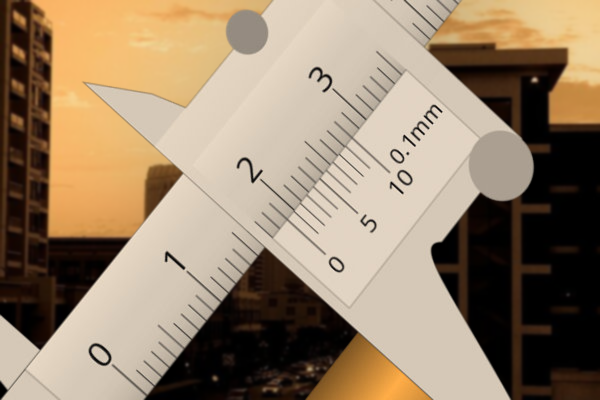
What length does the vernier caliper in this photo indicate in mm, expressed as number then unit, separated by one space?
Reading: 19.0 mm
